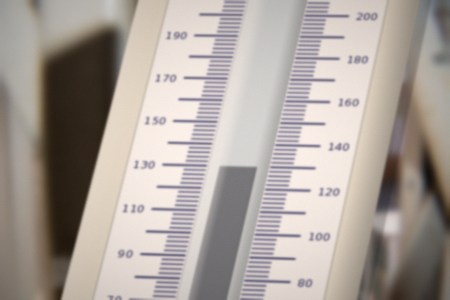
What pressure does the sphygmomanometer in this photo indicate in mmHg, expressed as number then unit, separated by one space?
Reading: 130 mmHg
